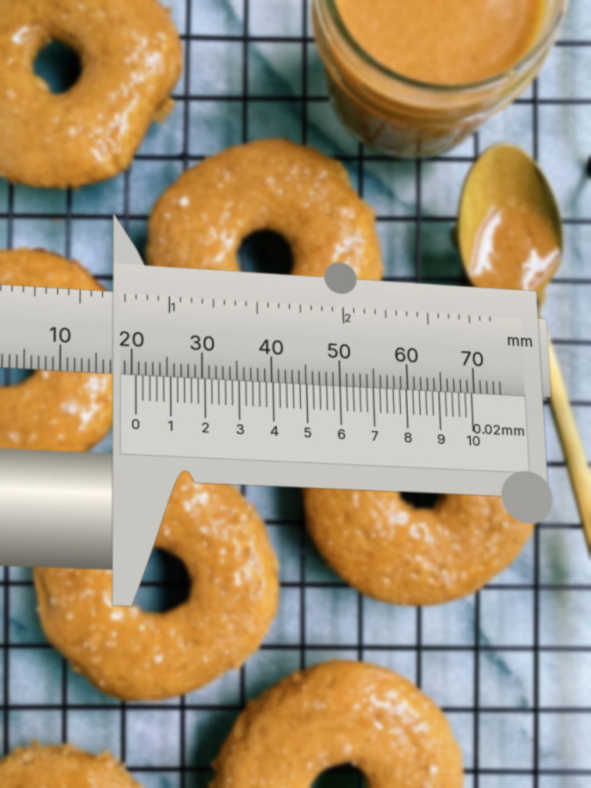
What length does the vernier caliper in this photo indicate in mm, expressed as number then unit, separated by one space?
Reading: 20.6 mm
